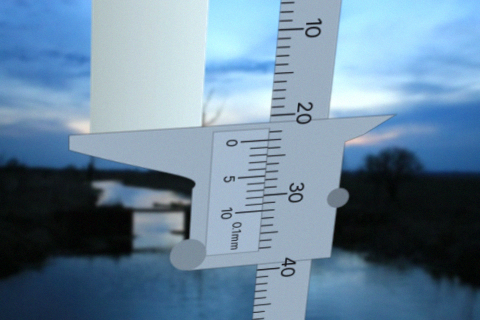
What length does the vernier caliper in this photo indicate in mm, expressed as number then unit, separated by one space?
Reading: 23.0 mm
